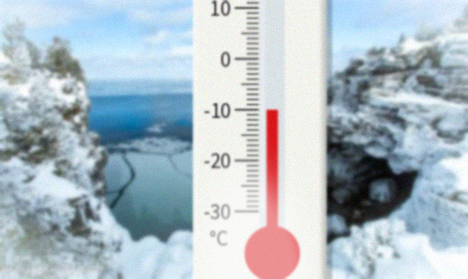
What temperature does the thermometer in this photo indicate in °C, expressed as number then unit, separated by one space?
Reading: -10 °C
